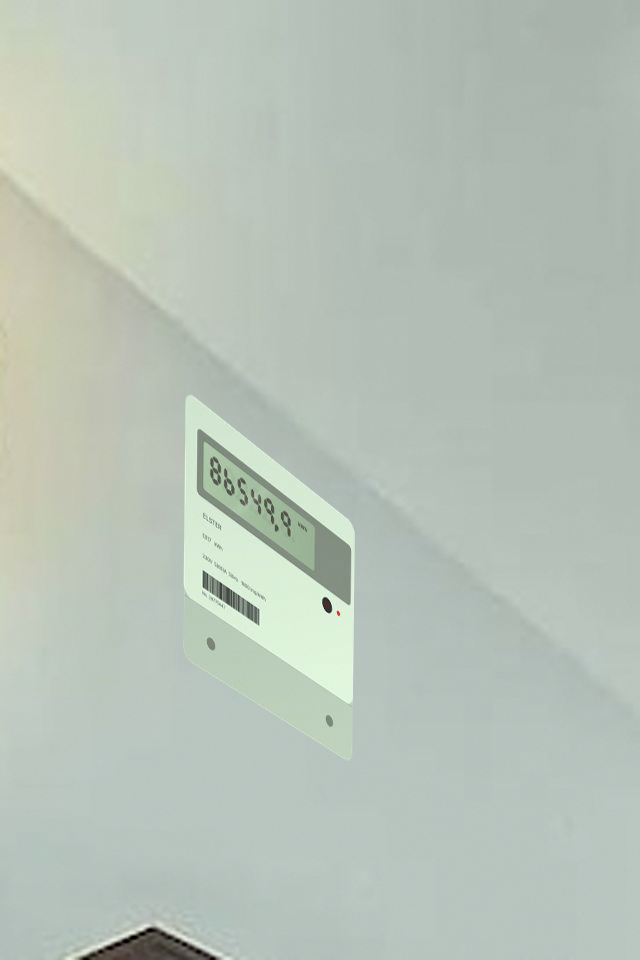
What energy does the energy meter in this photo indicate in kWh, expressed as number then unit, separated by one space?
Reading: 86549.9 kWh
